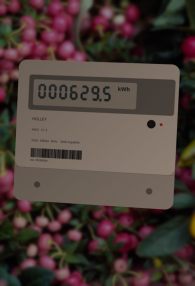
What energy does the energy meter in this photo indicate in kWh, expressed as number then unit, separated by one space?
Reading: 629.5 kWh
